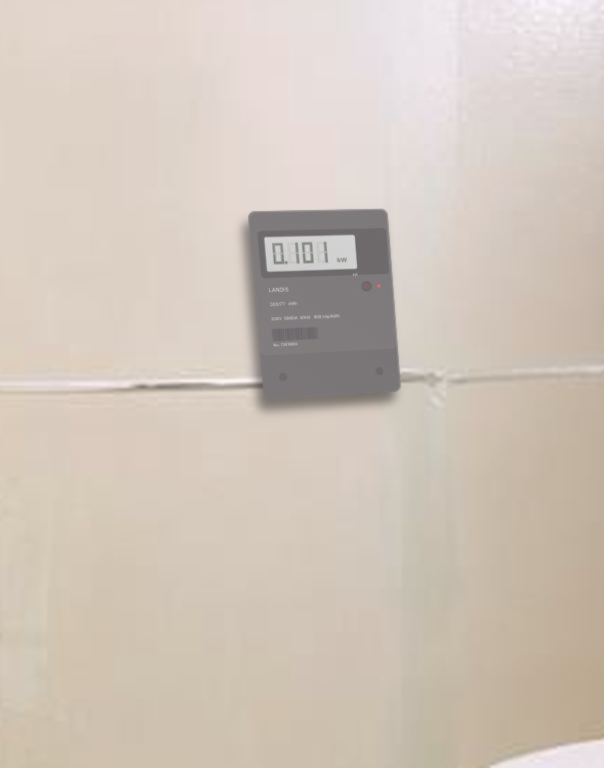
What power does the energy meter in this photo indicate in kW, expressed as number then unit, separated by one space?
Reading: 0.101 kW
